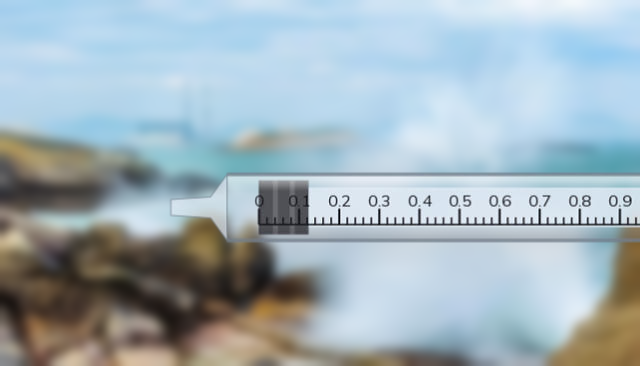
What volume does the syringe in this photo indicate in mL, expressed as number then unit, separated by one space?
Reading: 0 mL
